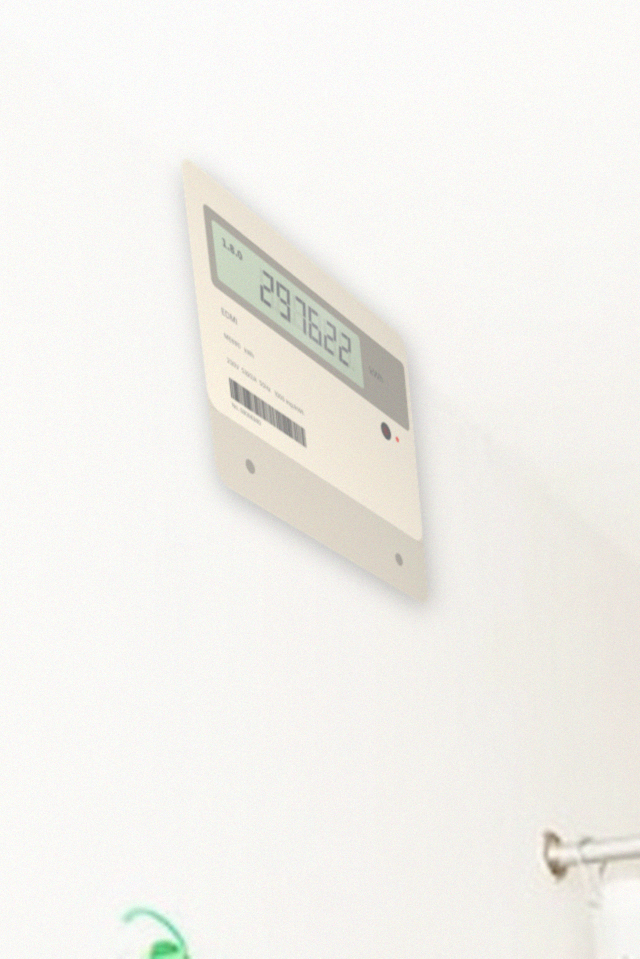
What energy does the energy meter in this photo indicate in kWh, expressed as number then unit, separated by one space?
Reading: 297622 kWh
